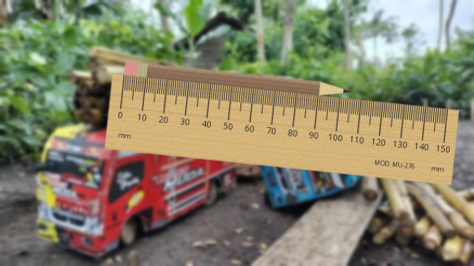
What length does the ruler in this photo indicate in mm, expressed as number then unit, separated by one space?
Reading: 105 mm
